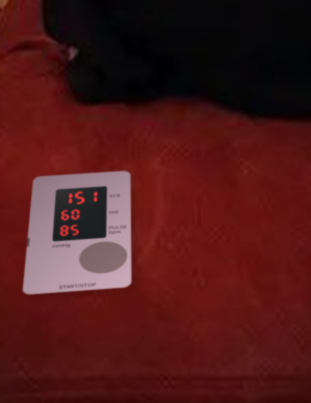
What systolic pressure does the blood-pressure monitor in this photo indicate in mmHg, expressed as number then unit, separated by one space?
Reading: 151 mmHg
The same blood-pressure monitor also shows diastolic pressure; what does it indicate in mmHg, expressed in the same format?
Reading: 60 mmHg
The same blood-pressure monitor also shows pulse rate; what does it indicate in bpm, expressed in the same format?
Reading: 85 bpm
